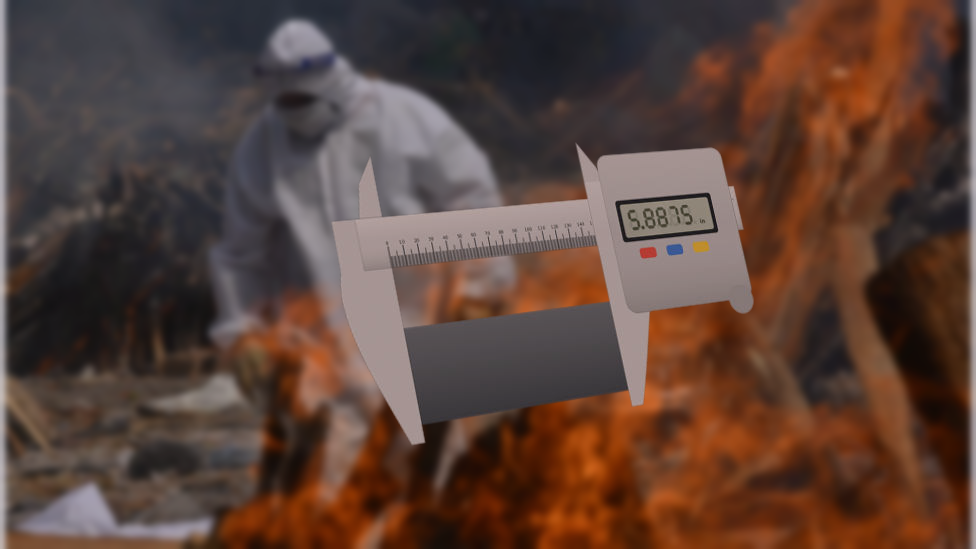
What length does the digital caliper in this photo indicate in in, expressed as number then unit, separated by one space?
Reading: 5.8875 in
